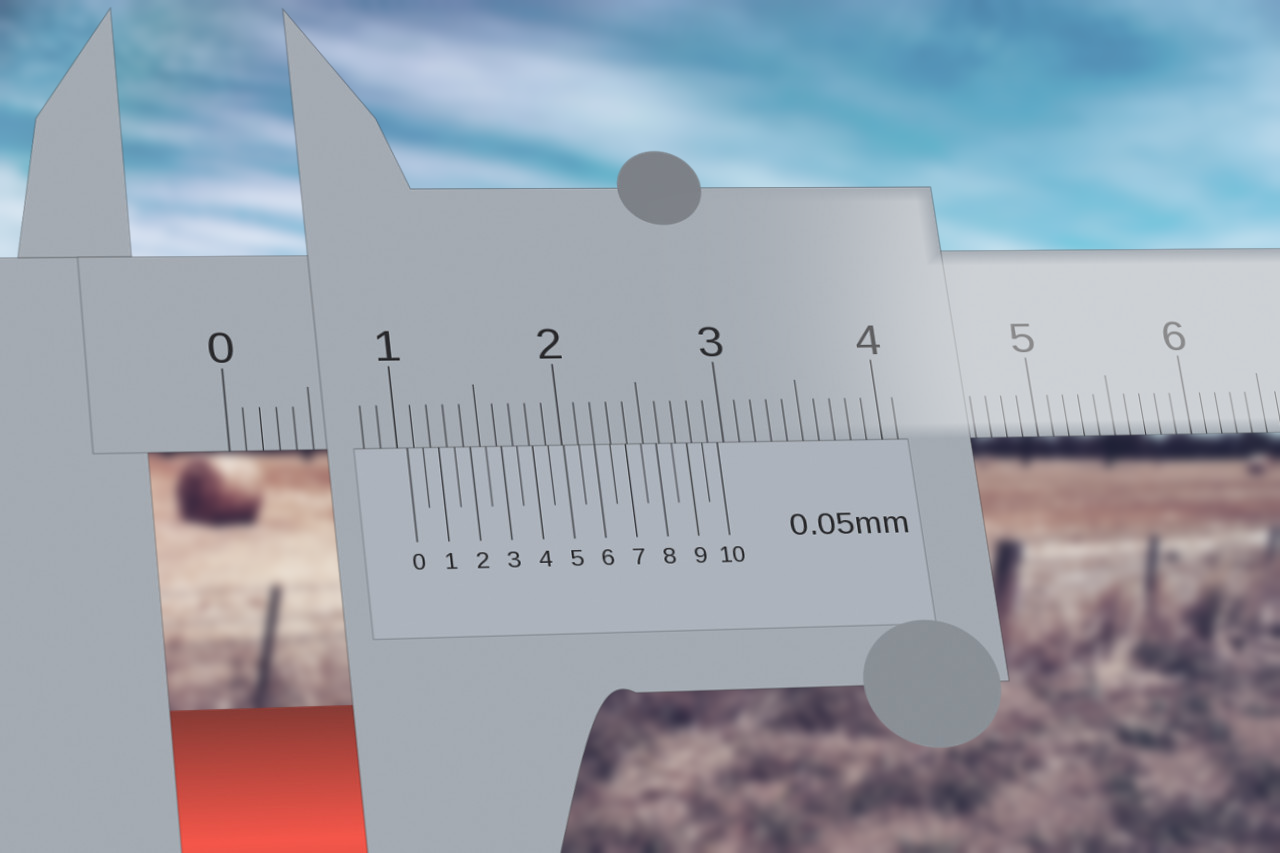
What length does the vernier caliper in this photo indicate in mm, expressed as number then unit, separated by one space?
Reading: 10.6 mm
